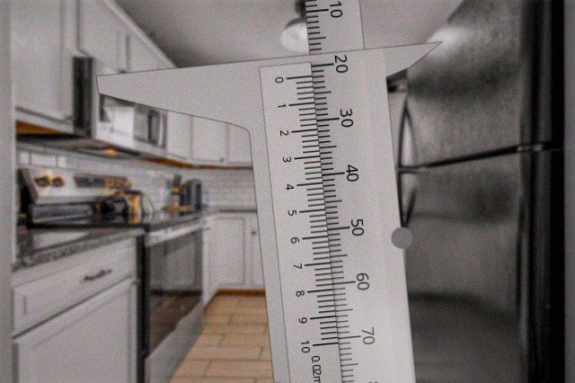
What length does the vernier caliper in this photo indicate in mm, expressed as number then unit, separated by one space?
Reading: 21.8 mm
